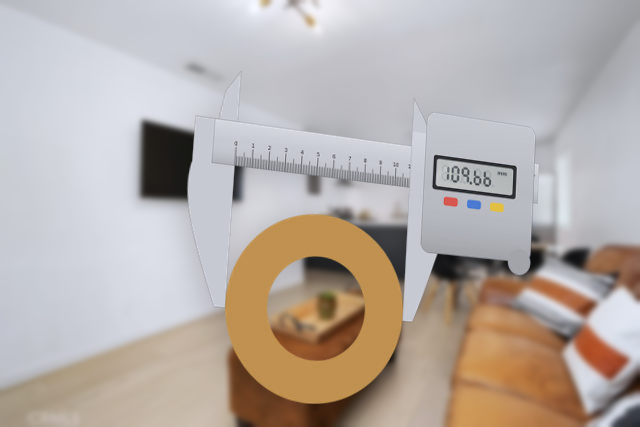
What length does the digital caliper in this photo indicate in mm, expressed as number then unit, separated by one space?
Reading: 109.66 mm
